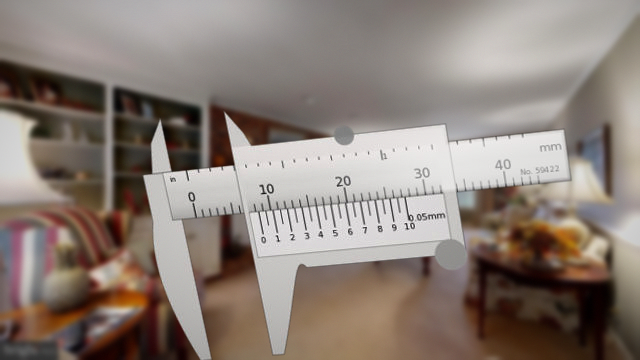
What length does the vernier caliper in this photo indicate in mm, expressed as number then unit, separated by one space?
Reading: 8.4 mm
